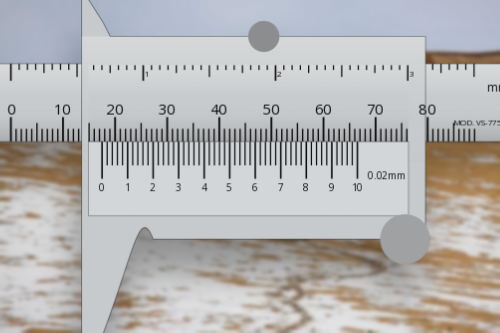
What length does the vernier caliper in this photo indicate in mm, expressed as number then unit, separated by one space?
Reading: 17.5 mm
